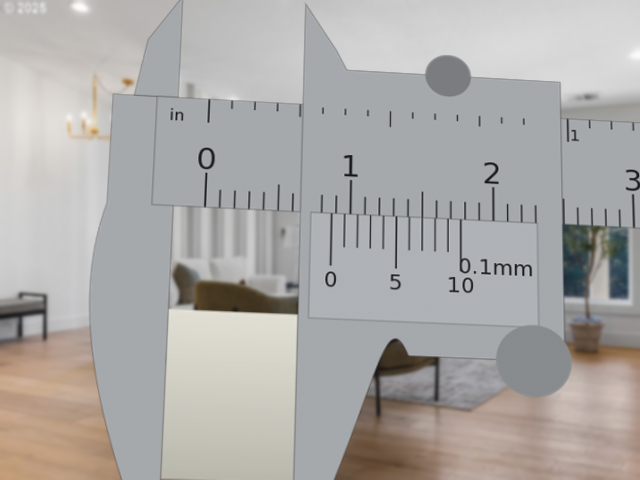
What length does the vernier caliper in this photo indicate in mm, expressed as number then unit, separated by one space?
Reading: 8.7 mm
